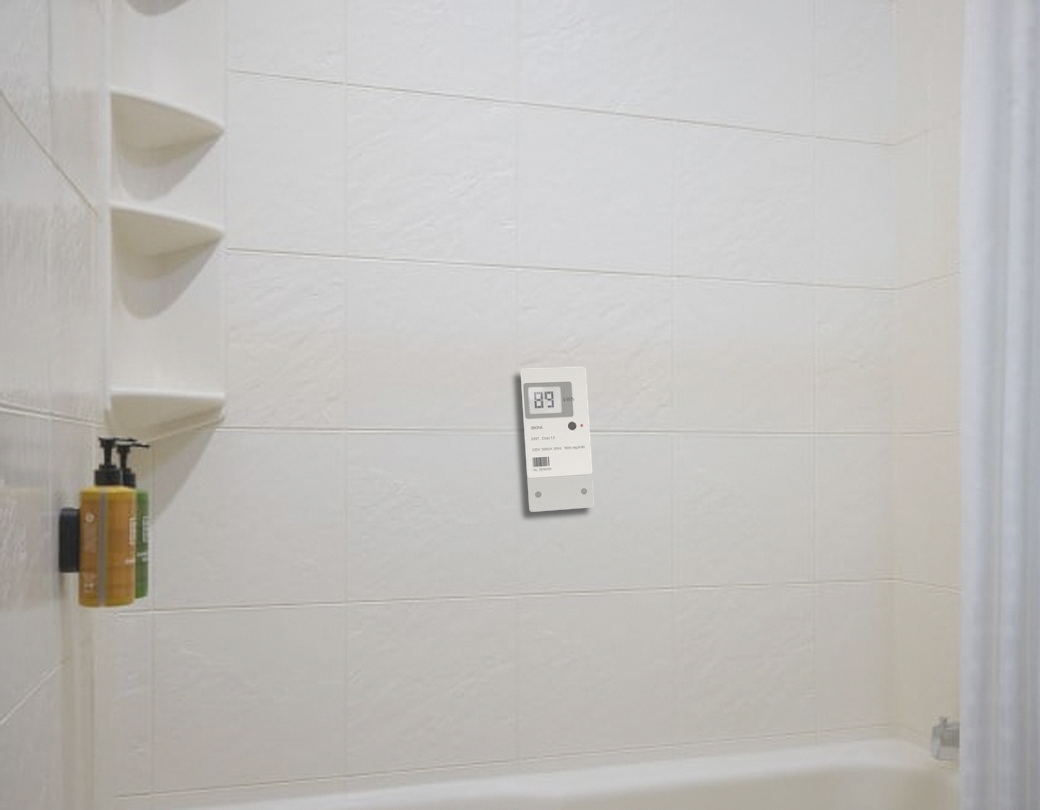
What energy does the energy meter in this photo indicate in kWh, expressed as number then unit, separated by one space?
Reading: 89 kWh
